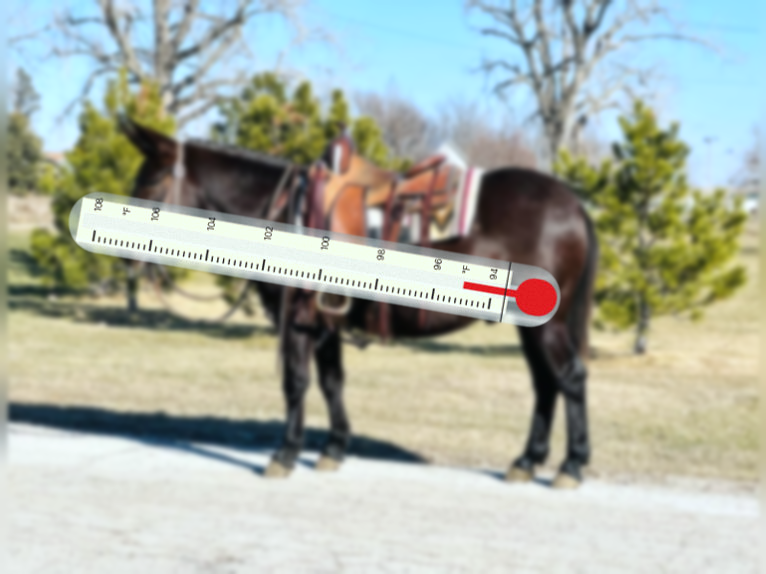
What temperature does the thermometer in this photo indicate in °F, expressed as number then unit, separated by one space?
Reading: 95 °F
